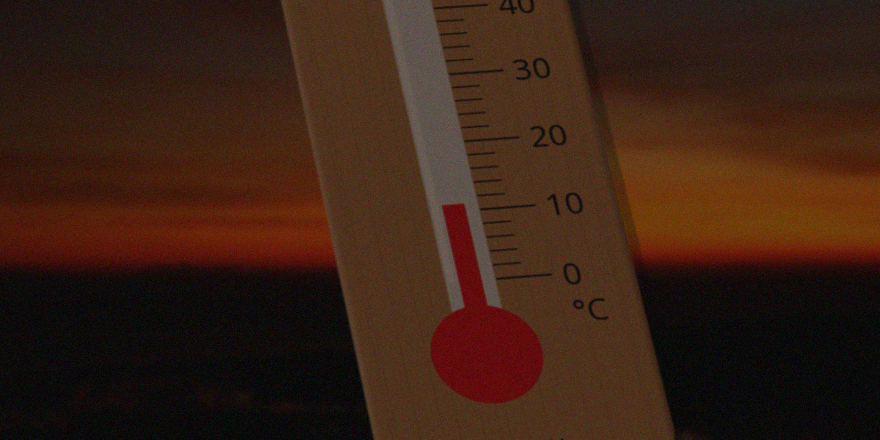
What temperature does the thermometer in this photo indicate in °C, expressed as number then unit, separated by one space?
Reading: 11 °C
